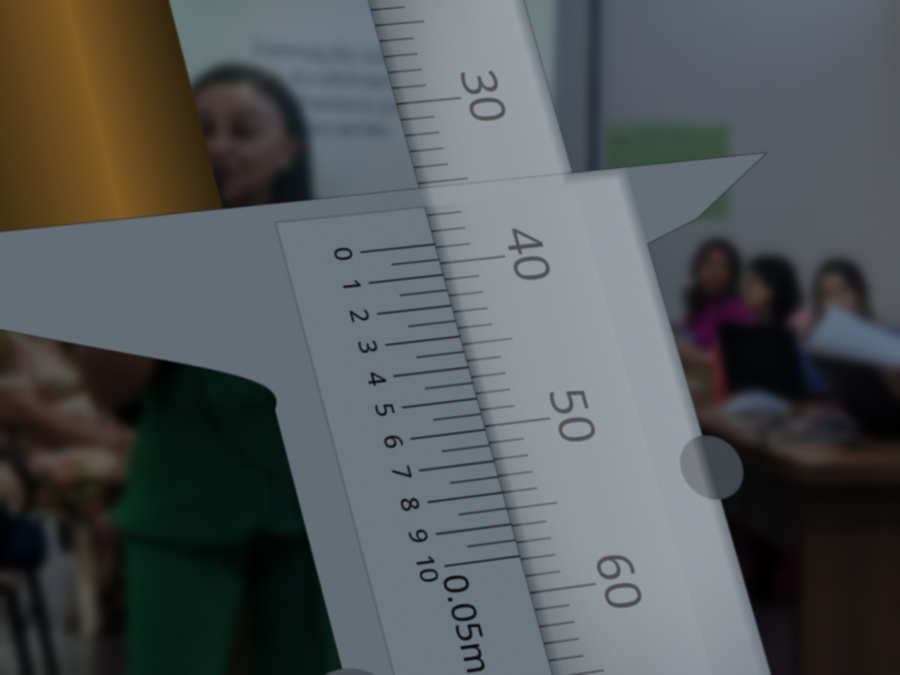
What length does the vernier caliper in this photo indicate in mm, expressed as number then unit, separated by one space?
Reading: 38.8 mm
